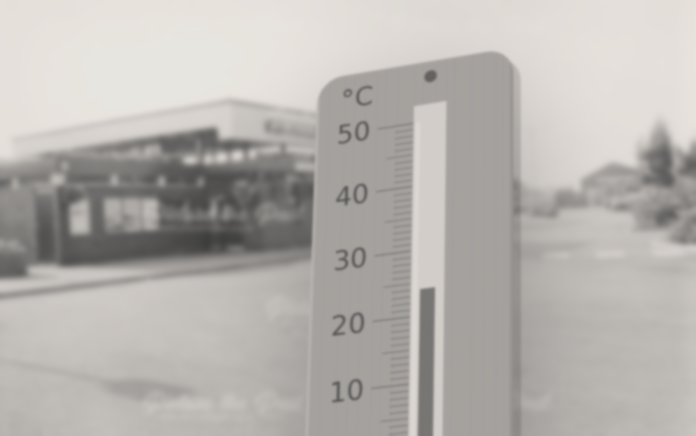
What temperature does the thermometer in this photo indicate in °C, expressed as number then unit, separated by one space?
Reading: 24 °C
